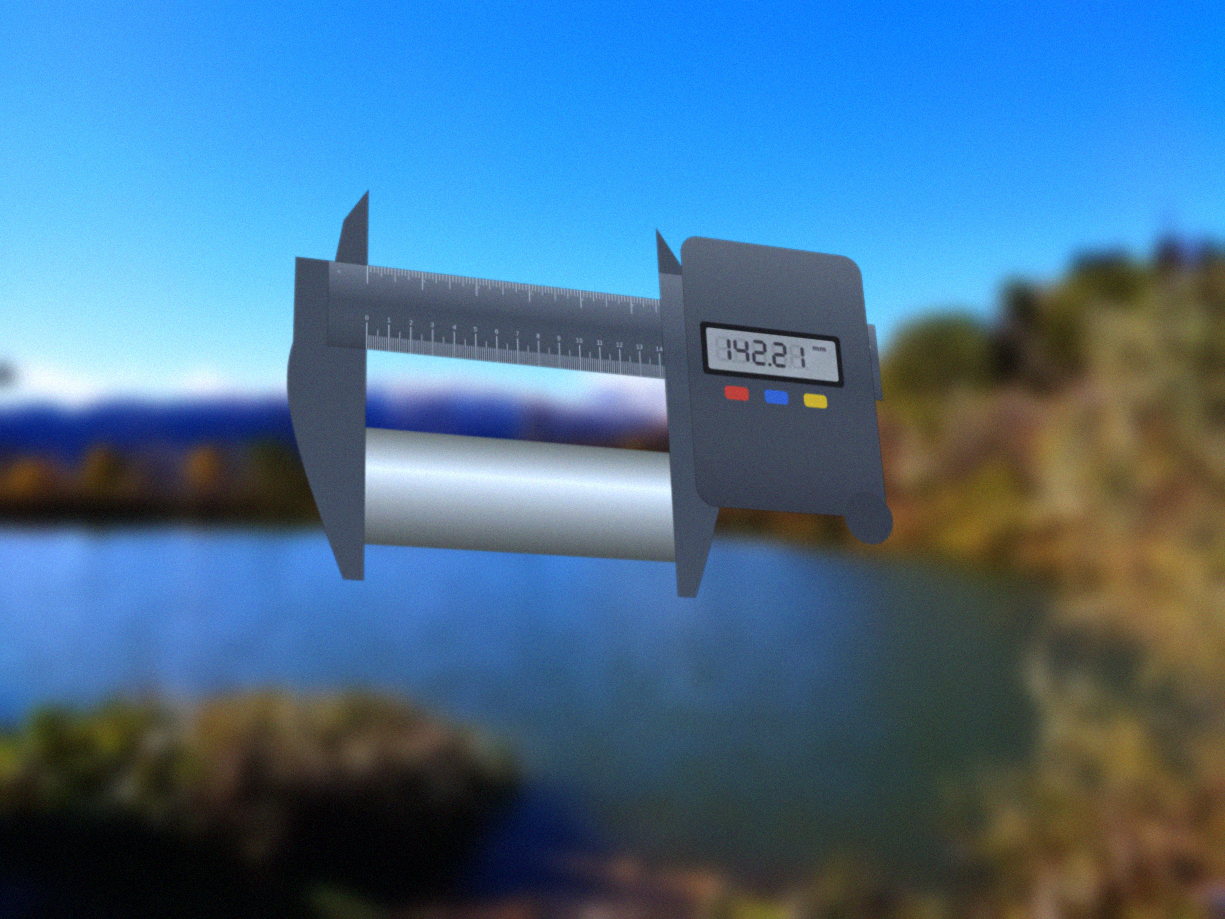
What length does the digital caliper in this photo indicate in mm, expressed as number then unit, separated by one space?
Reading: 142.21 mm
